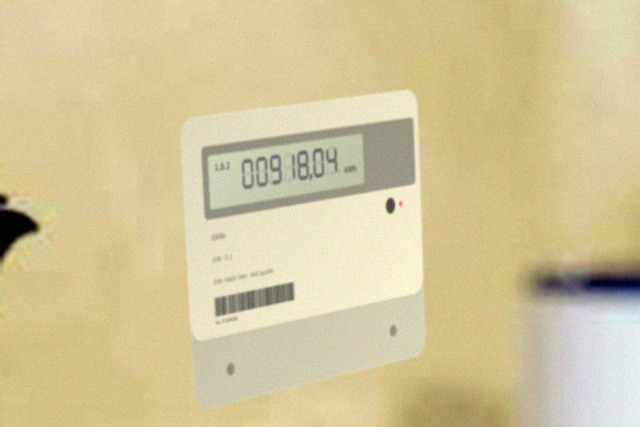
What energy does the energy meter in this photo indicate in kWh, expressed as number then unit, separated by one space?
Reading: 918.04 kWh
